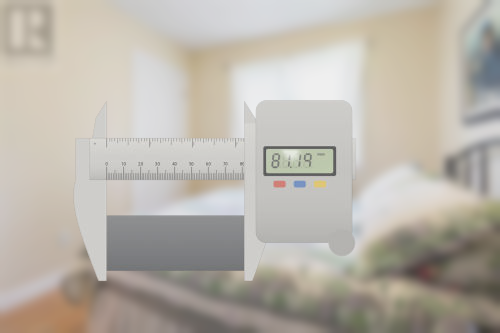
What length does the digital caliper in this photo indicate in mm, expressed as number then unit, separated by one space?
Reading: 81.19 mm
